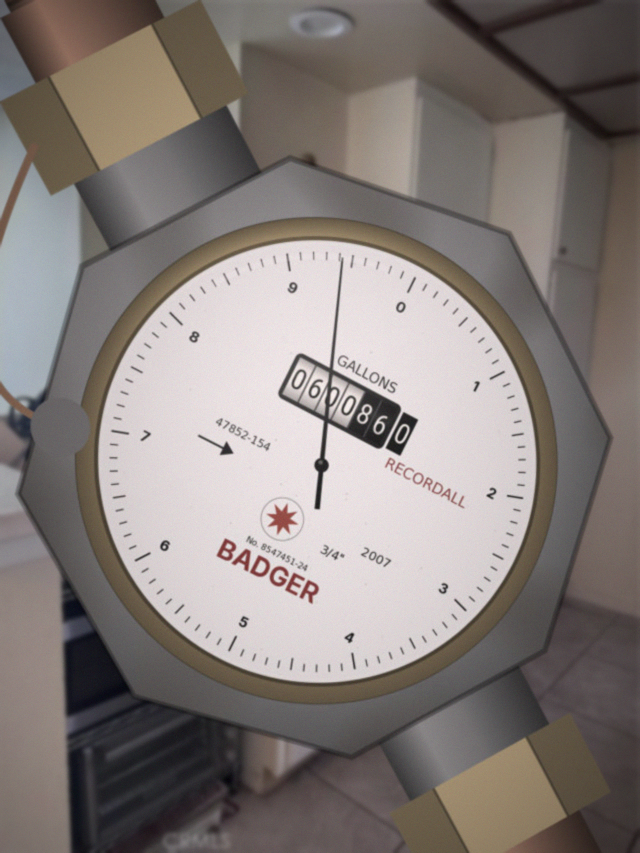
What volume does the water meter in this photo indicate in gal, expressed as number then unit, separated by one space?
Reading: 600859.4 gal
